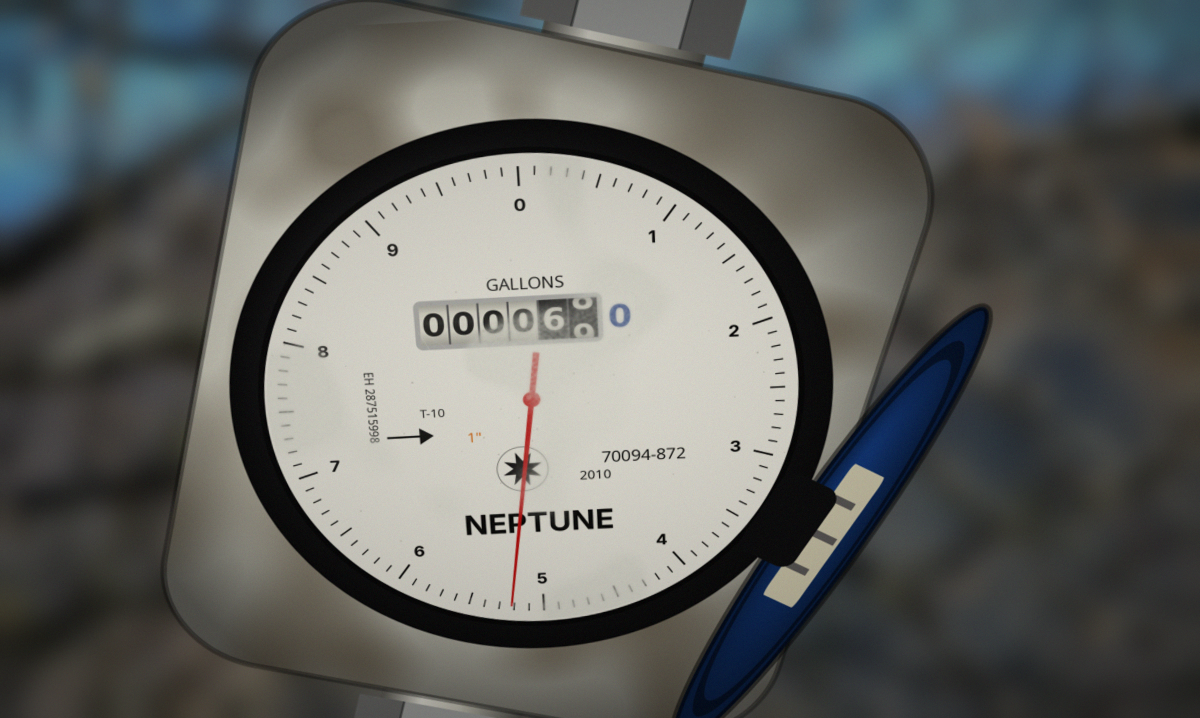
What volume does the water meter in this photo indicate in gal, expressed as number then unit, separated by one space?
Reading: 685.2 gal
